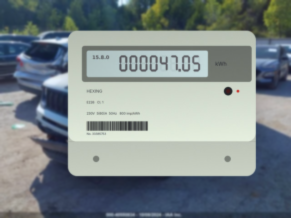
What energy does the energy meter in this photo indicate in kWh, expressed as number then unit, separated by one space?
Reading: 47.05 kWh
